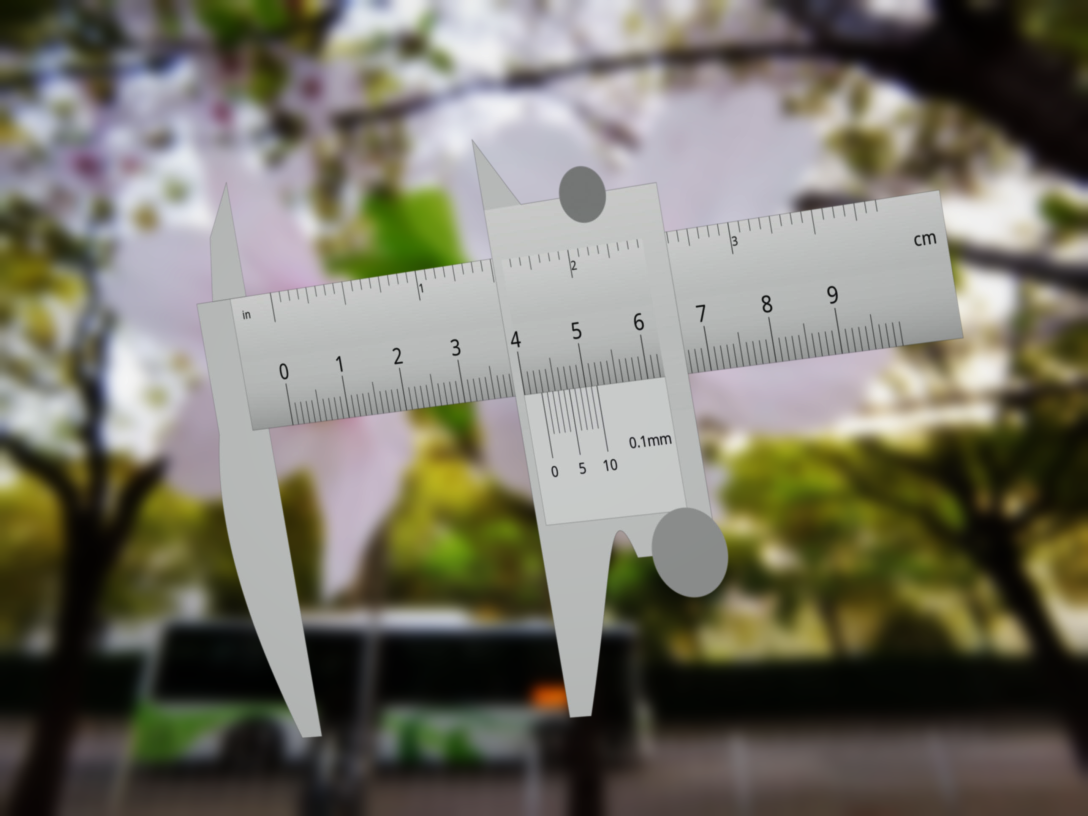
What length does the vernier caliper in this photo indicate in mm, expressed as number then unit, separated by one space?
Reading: 42.8 mm
